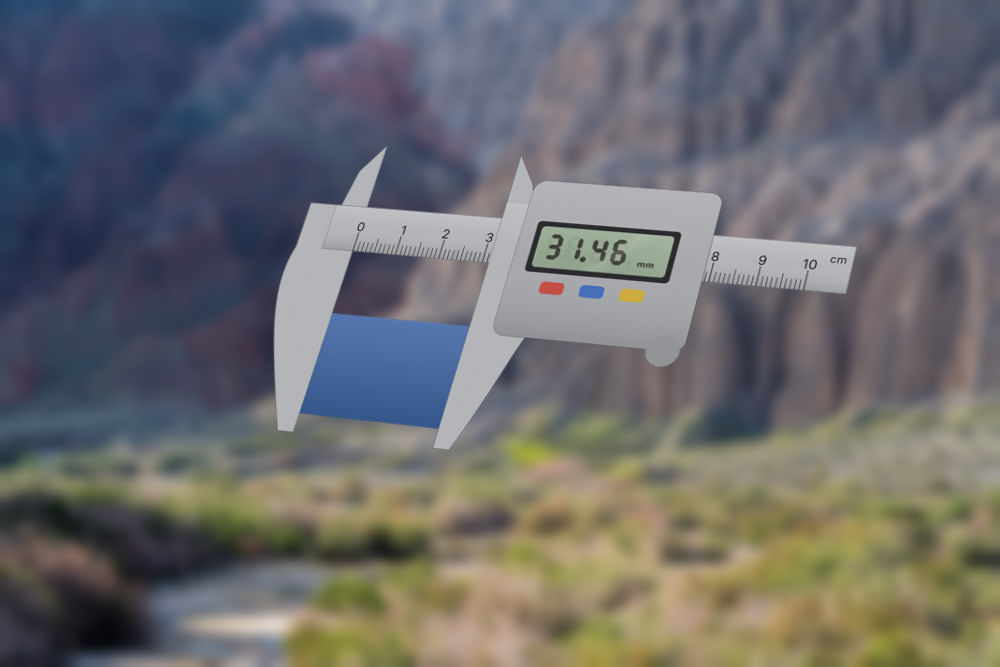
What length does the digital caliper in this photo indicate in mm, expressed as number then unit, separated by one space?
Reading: 31.46 mm
